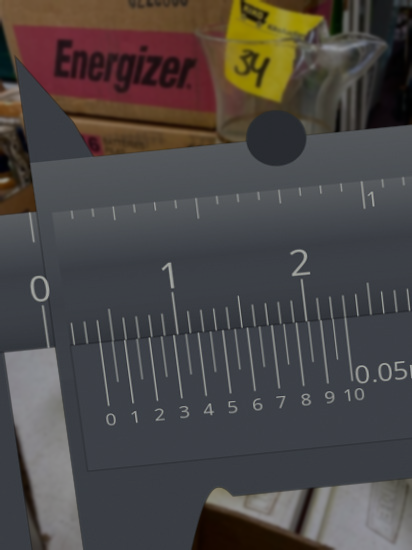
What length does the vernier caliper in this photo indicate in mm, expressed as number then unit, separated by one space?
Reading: 4.0 mm
